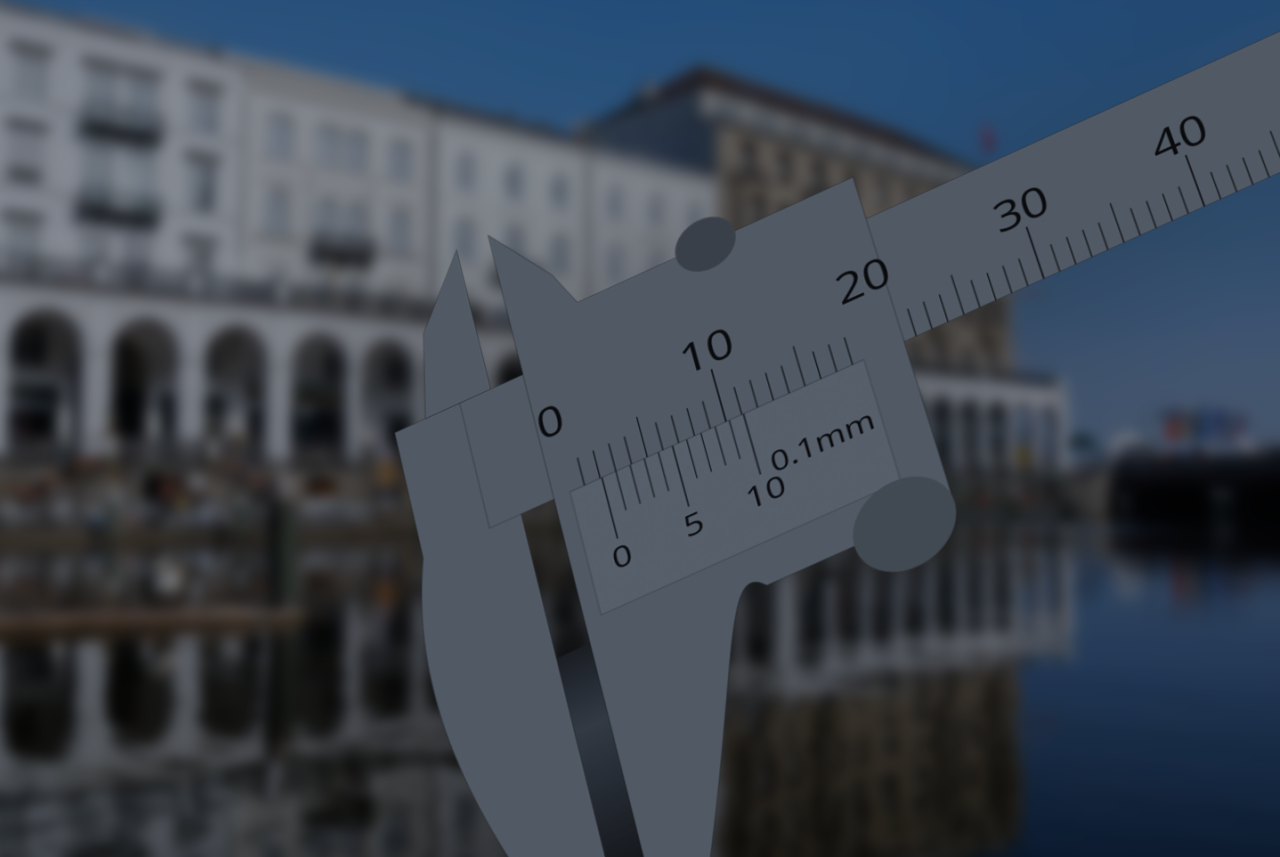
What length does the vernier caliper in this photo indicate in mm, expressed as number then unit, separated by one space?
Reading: 2.1 mm
